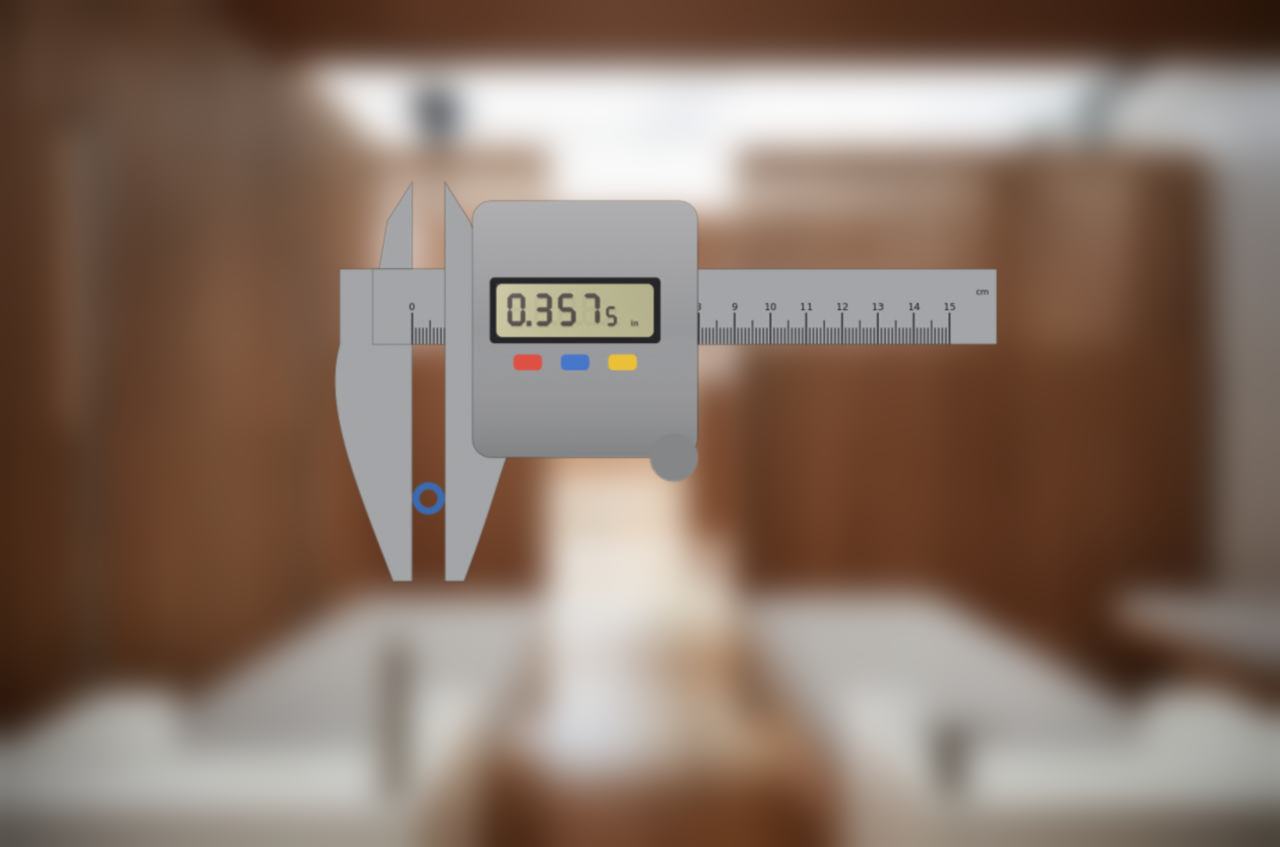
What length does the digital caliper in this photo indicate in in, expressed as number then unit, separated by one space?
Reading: 0.3575 in
